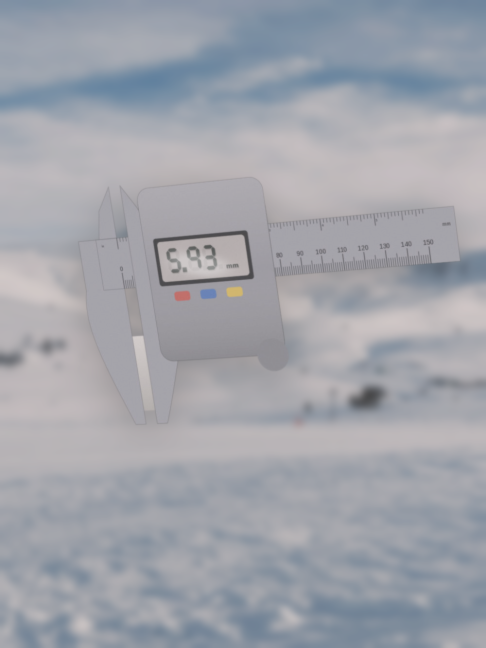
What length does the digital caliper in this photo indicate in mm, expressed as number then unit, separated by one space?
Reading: 5.93 mm
